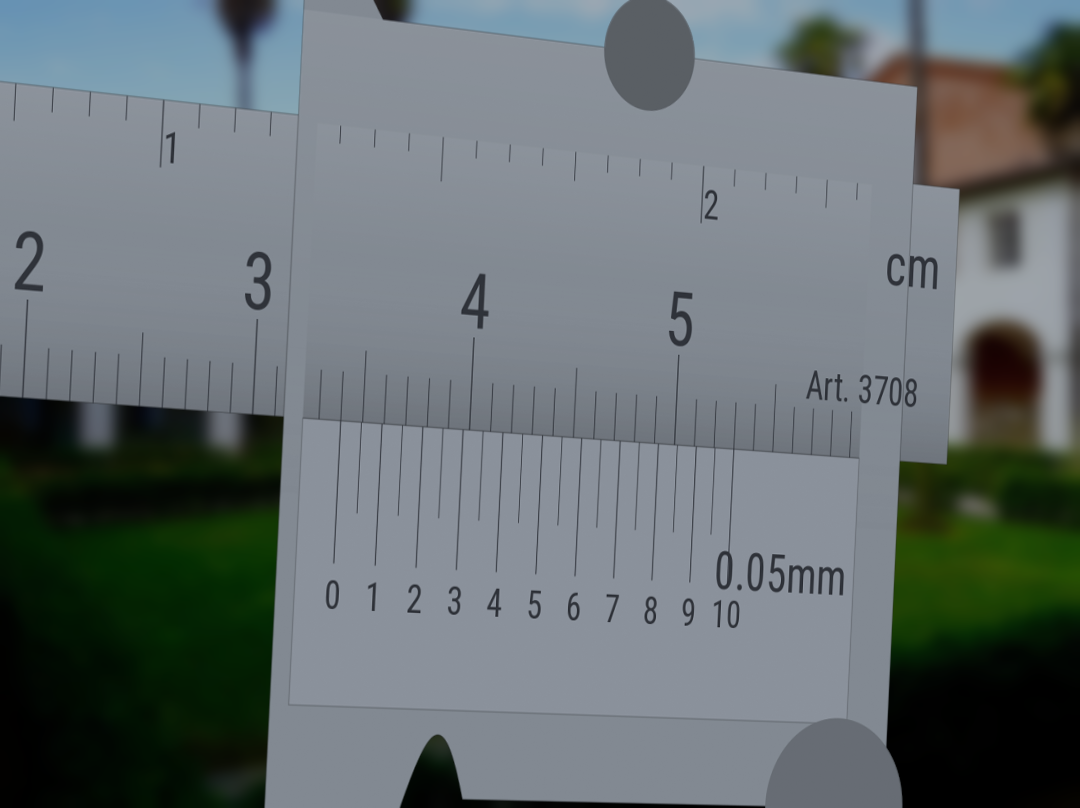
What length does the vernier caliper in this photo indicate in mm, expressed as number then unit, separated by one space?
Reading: 34.0 mm
